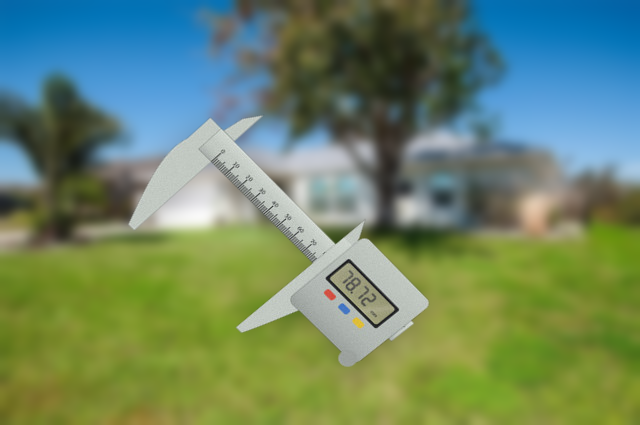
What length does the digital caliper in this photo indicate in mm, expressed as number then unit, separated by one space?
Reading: 78.72 mm
